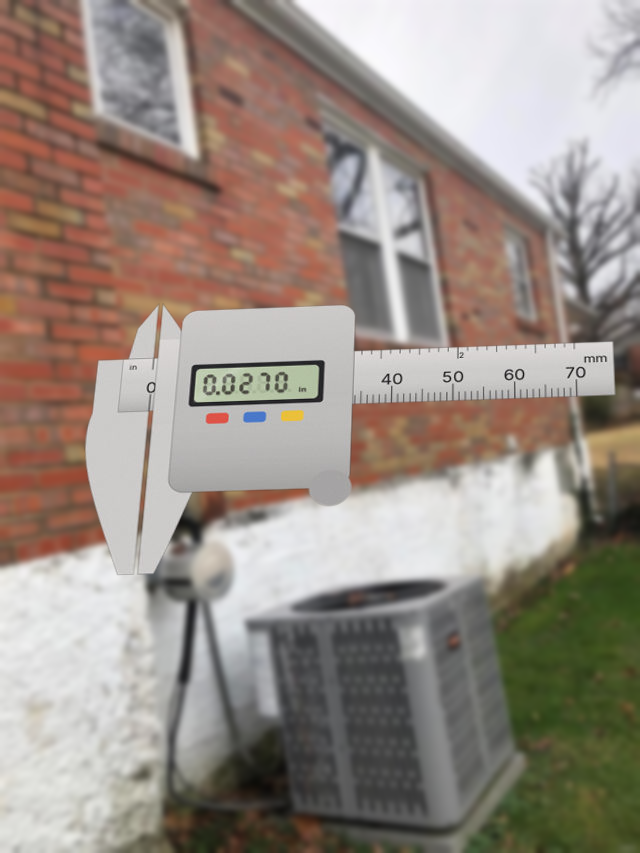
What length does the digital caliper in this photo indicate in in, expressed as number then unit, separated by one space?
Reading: 0.0270 in
